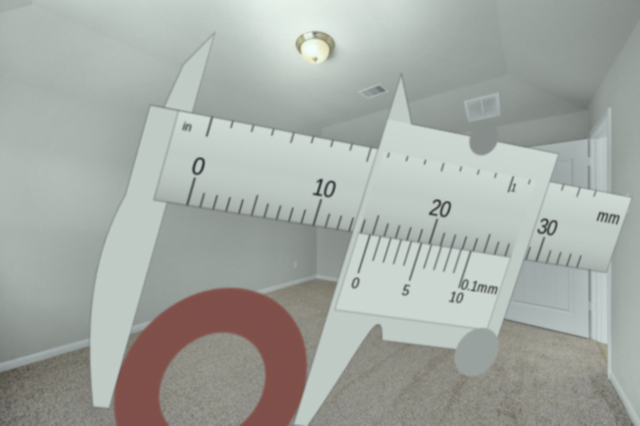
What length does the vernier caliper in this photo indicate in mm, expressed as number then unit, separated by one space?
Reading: 14.8 mm
